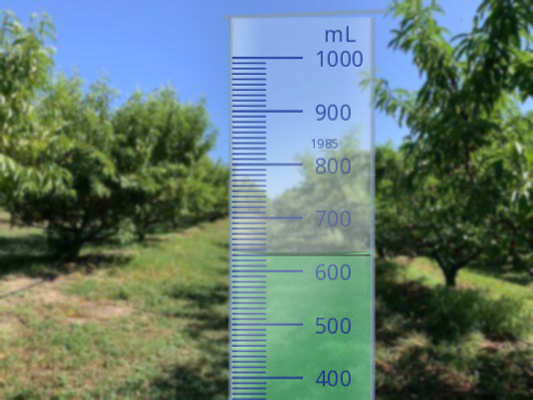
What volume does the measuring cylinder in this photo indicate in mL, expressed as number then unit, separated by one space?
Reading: 630 mL
